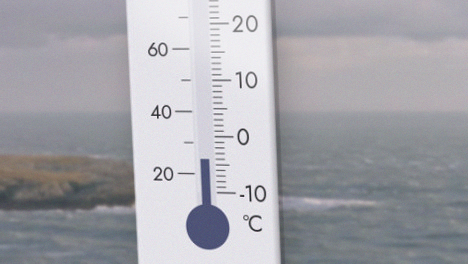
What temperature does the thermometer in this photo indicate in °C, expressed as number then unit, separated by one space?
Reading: -4 °C
